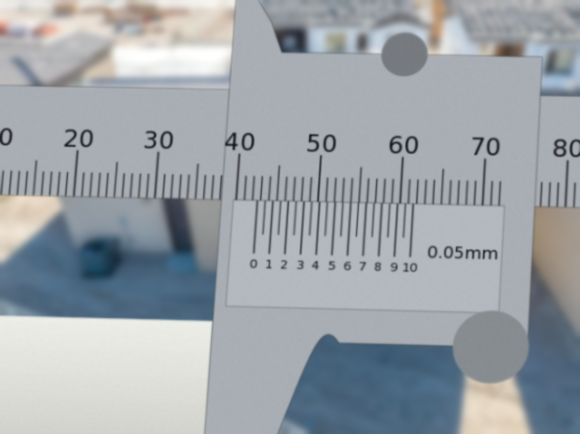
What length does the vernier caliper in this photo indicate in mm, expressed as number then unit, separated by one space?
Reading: 42.6 mm
